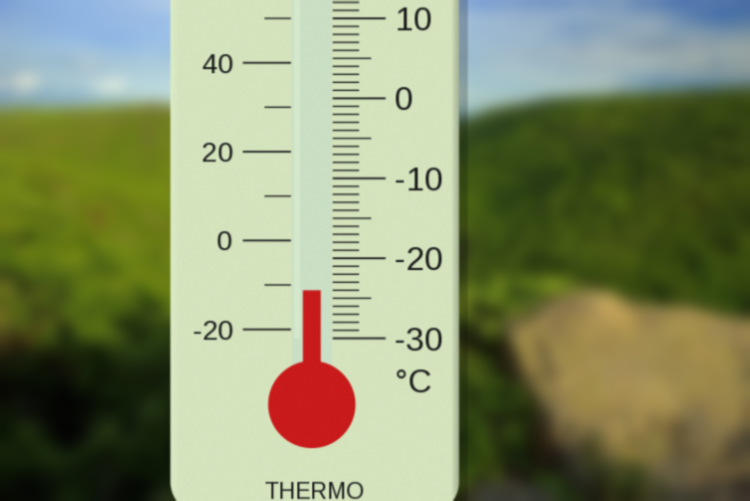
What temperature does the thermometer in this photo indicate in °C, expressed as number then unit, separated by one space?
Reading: -24 °C
